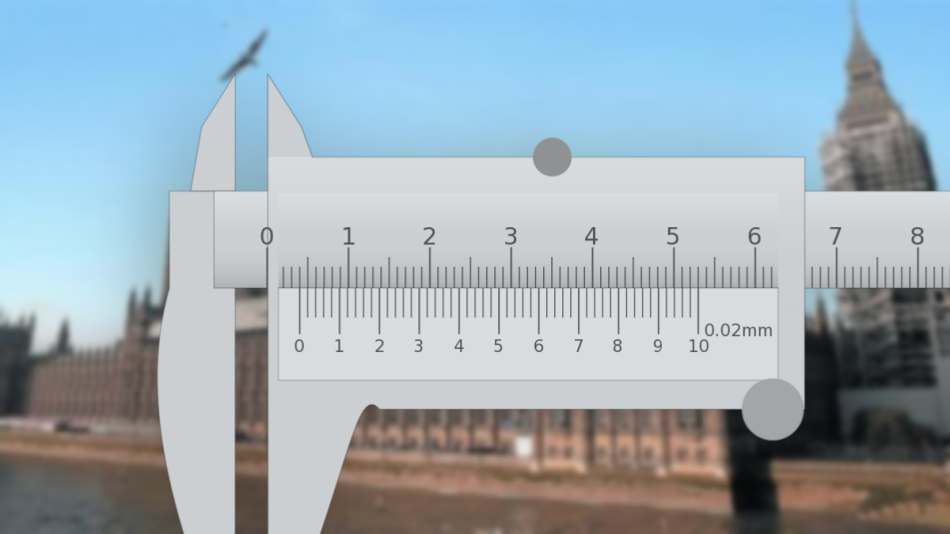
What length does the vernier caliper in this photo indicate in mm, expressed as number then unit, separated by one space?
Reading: 4.0 mm
